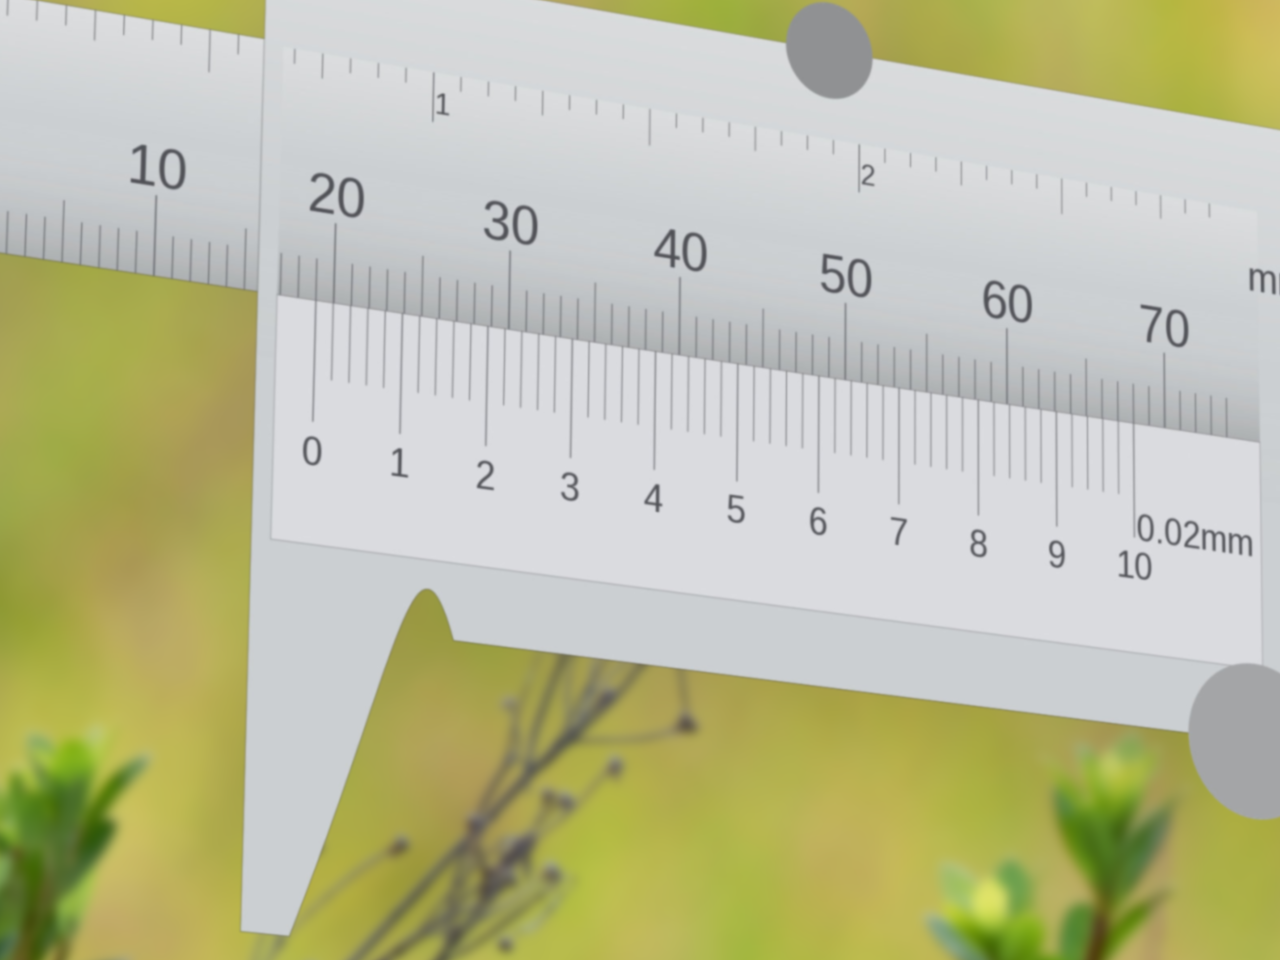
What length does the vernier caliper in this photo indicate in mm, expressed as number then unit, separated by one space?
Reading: 19.0 mm
